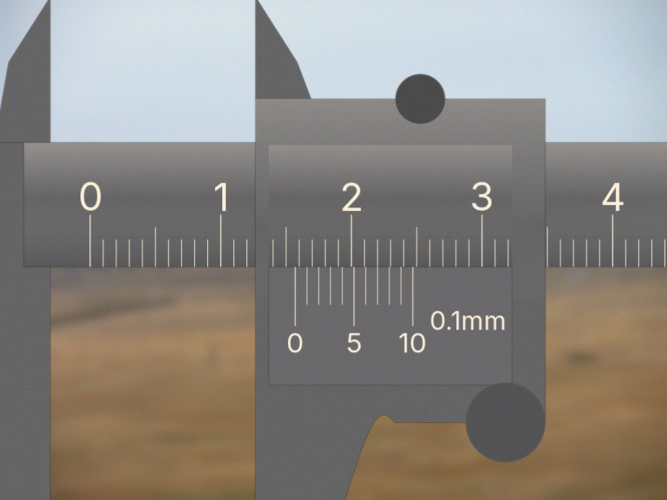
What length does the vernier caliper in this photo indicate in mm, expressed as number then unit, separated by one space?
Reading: 15.7 mm
